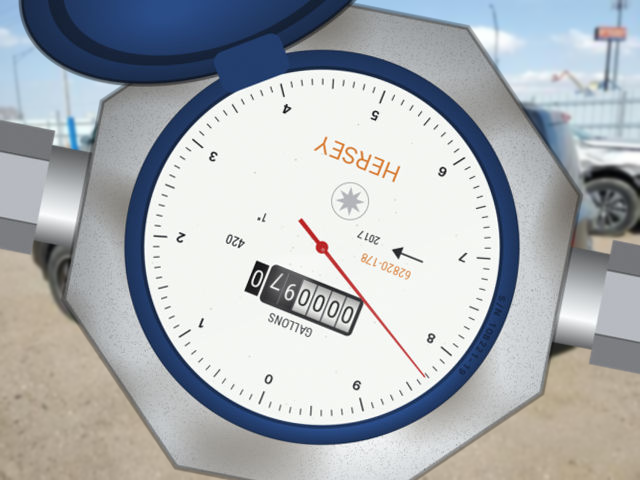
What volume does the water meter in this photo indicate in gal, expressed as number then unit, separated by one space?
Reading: 968.3 gal
